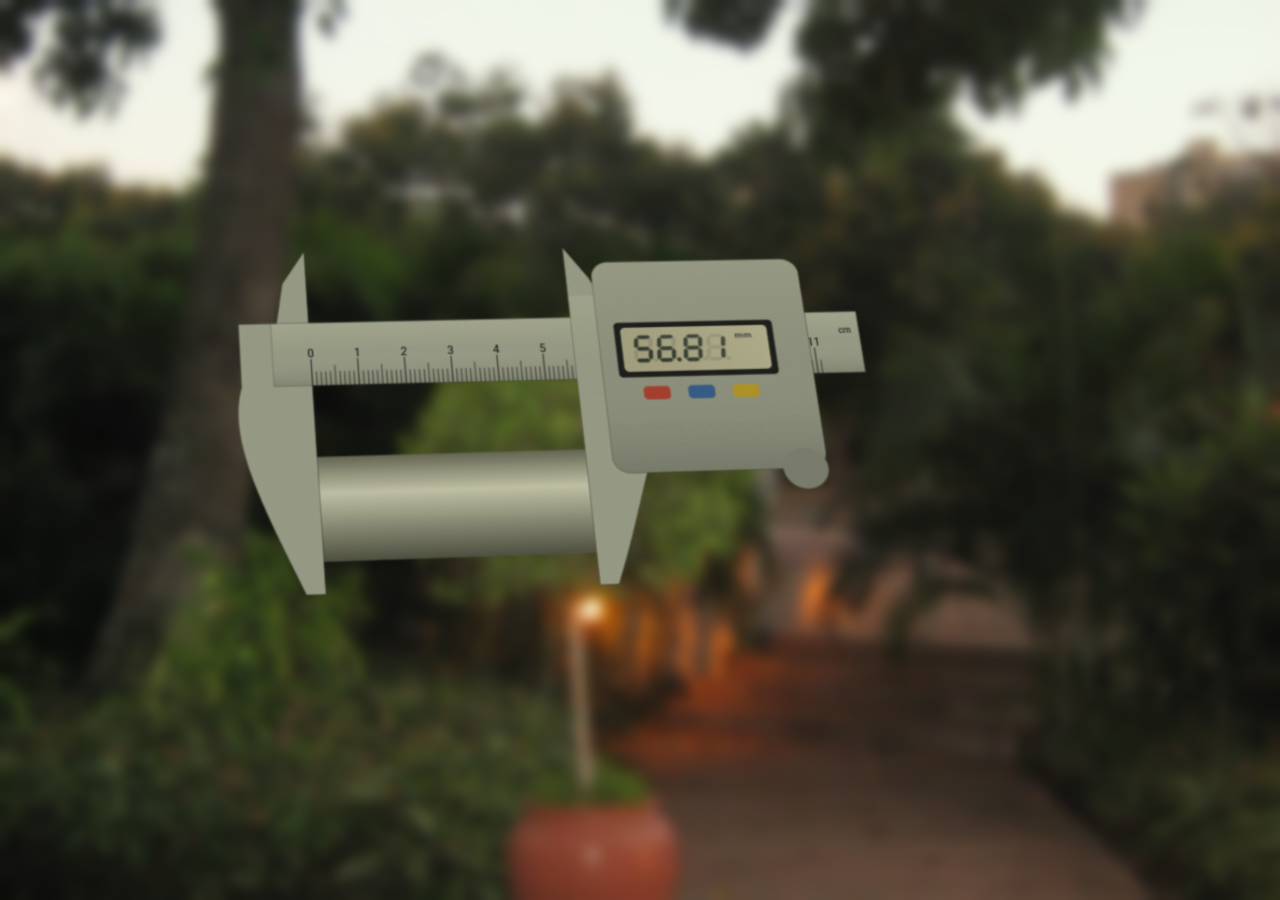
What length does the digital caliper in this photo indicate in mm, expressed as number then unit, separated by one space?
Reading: 56.81 mm
